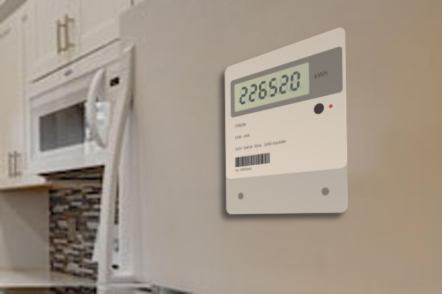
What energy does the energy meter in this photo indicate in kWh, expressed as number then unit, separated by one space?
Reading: 226520 kWh
